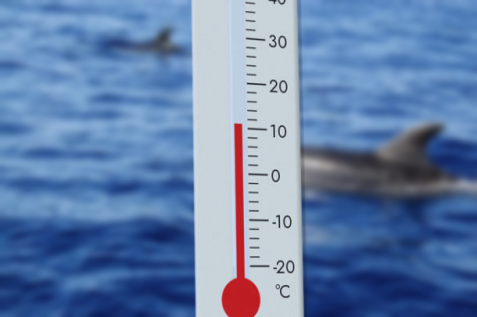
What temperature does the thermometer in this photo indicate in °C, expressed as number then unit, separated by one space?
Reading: 11 °C
